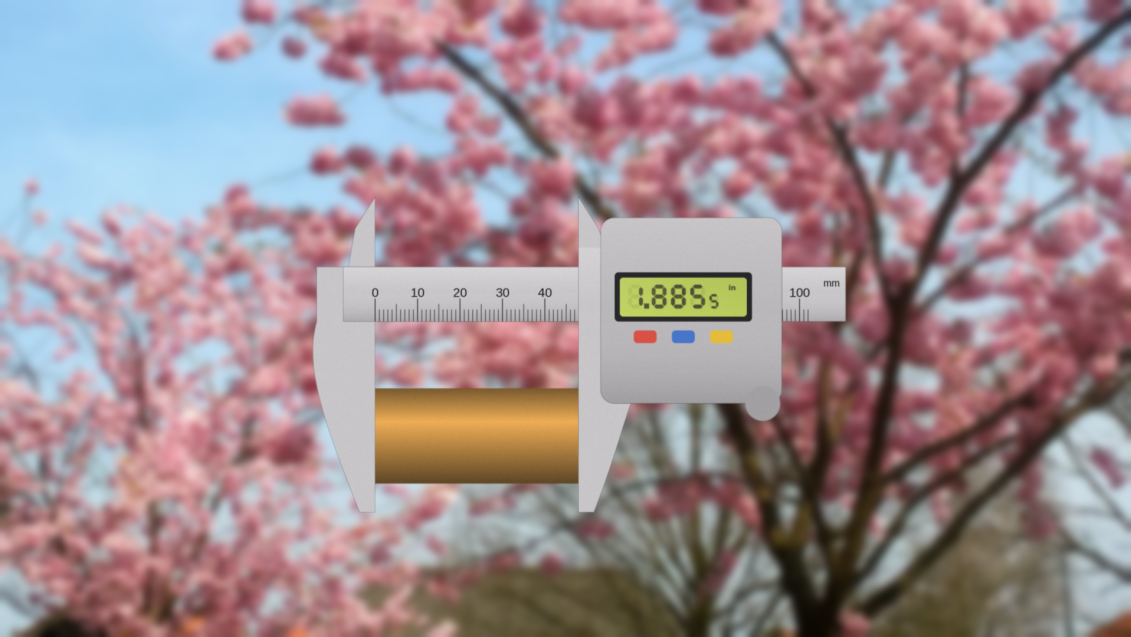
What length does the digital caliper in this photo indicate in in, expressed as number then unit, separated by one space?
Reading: 1.8855 in
